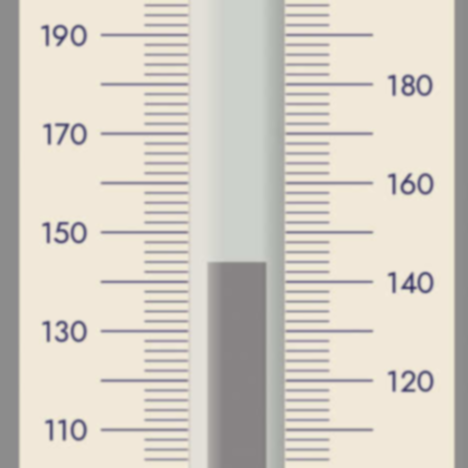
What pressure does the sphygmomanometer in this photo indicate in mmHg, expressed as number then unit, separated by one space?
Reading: 144 mmHg
